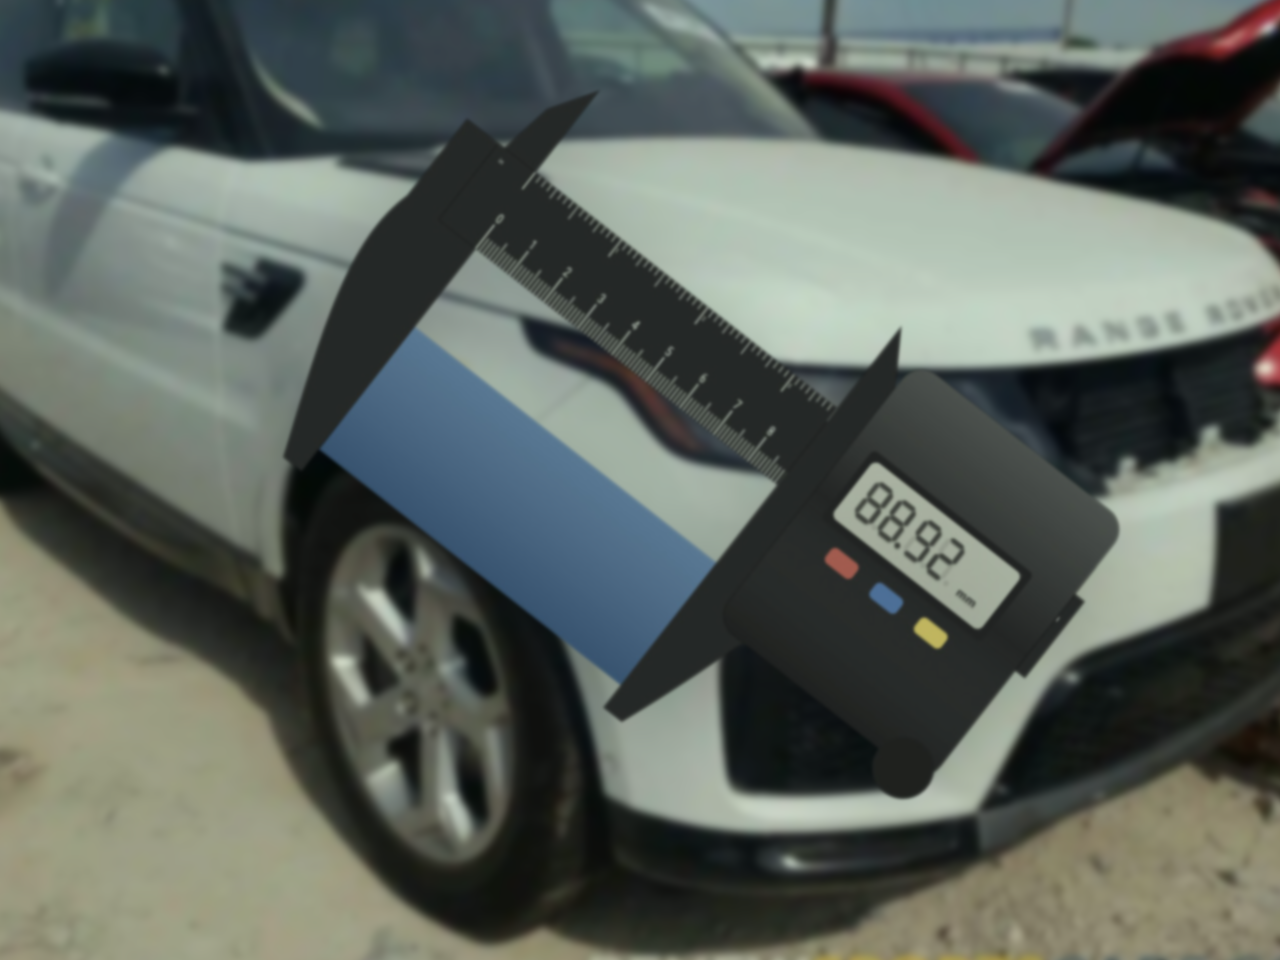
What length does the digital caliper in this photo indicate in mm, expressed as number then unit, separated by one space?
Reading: 88.92 mm
